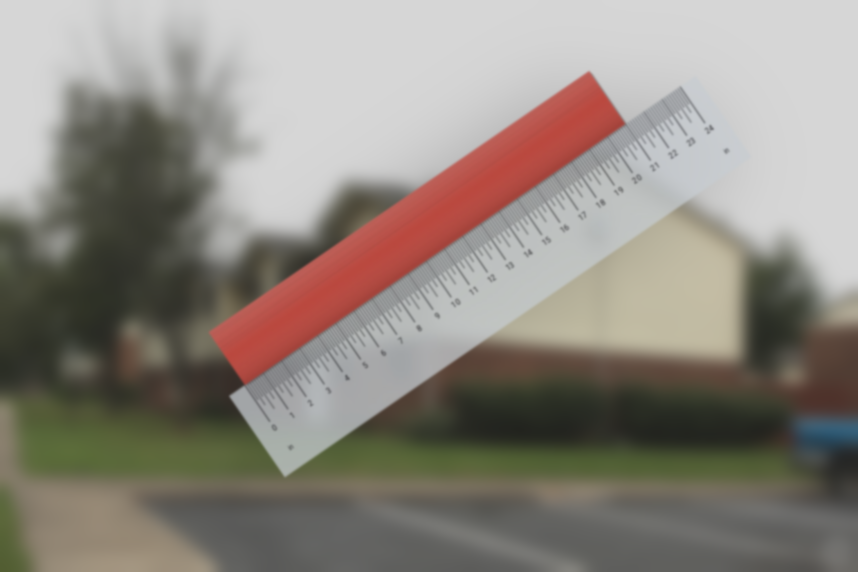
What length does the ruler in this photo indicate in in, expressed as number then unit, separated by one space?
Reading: 21 in
